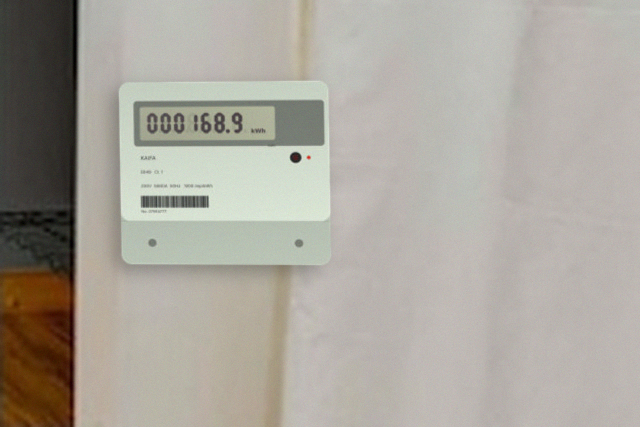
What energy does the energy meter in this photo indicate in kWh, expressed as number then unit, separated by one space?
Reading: 168.9 kWh
